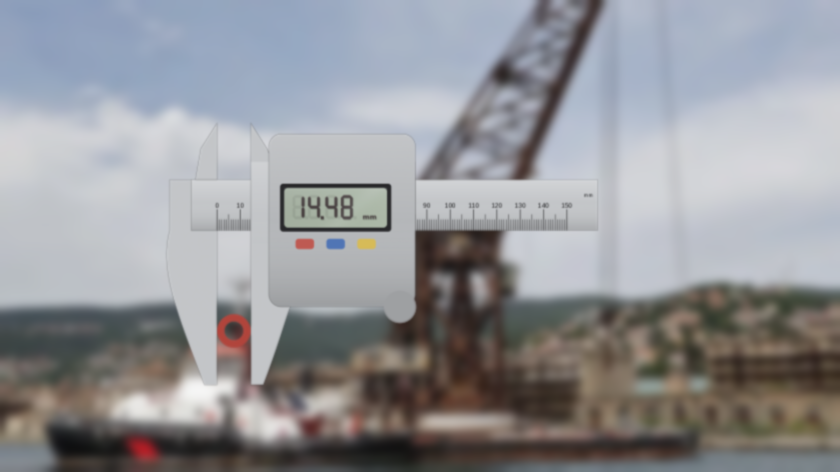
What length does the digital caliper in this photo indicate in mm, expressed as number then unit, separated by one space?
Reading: 14.48 mm
